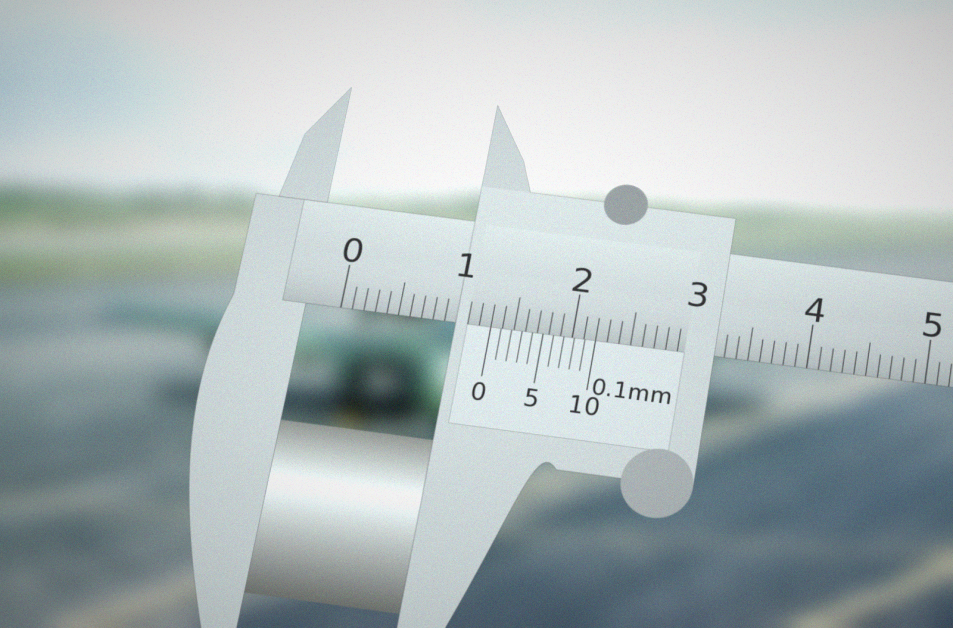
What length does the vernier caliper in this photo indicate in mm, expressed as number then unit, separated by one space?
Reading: 13.0 mm
